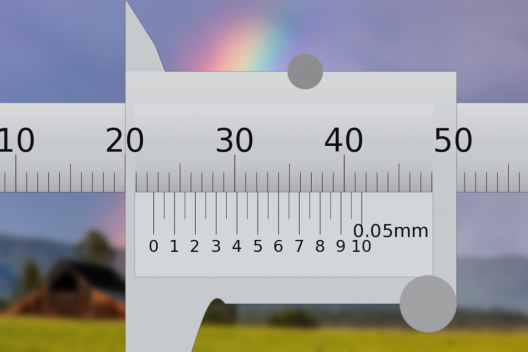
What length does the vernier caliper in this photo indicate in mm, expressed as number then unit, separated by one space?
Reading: 22.6 mm
